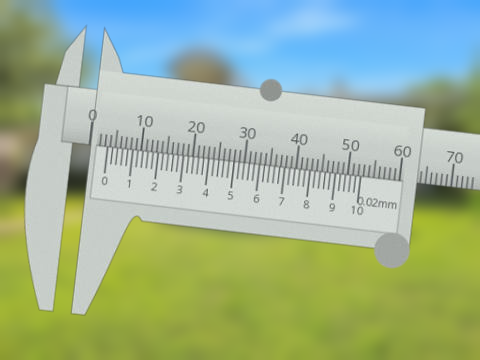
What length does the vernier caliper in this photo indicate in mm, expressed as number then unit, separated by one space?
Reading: 3.5 mm
